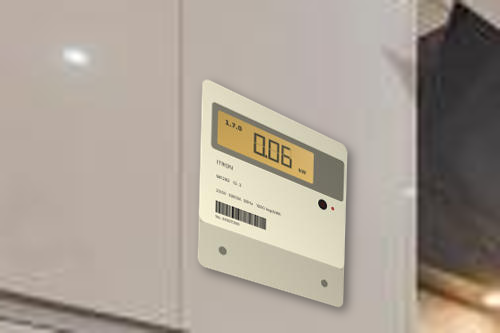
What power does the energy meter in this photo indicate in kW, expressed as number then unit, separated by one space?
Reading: 0.06 kW
